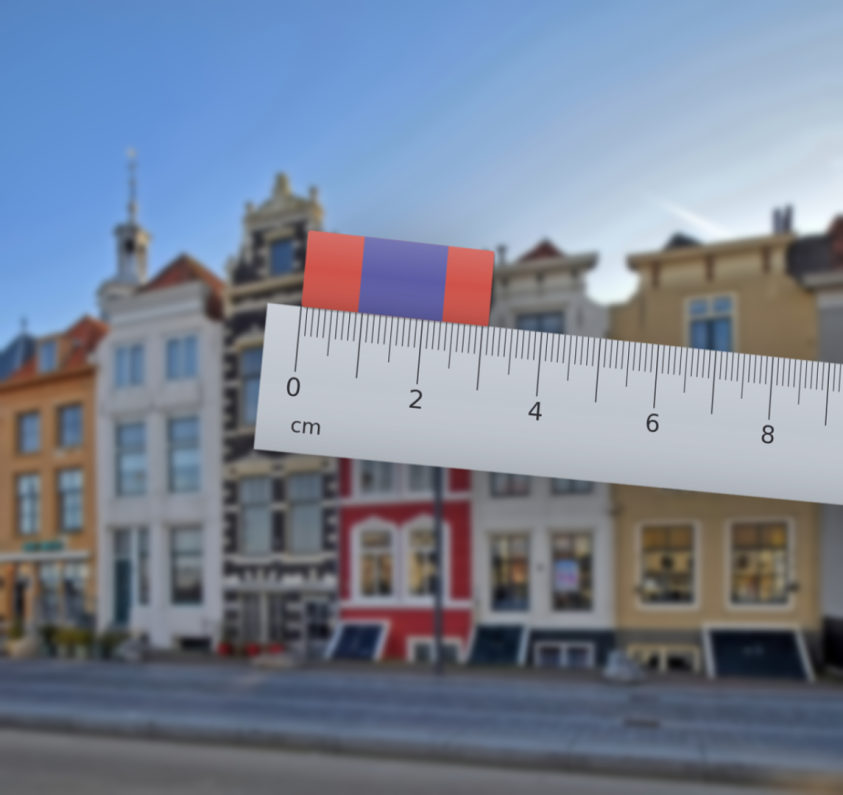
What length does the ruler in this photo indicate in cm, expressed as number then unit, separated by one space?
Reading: 3.1 cm
